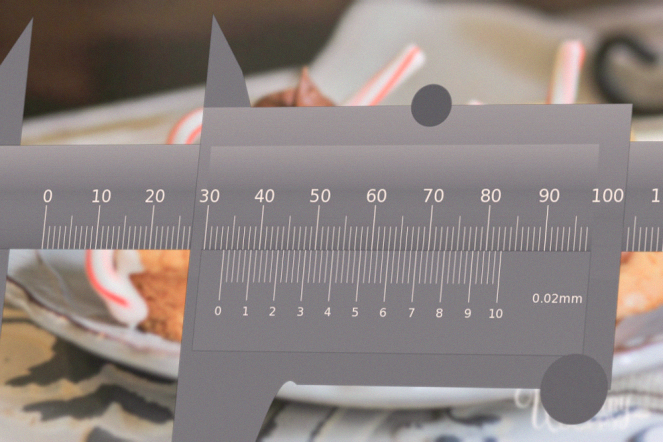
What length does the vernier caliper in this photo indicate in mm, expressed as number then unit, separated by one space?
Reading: 33.6 mm
